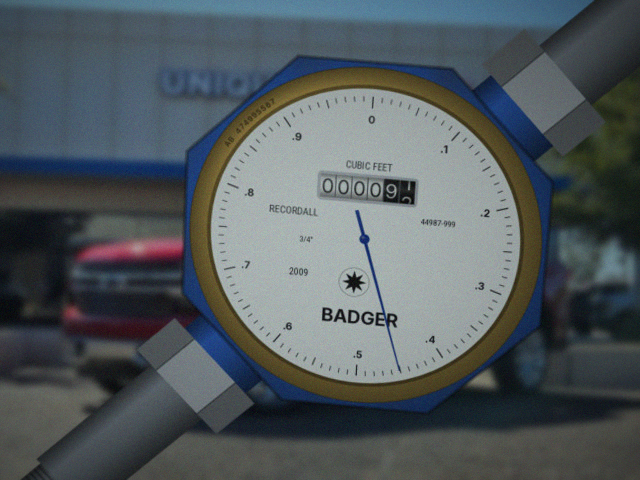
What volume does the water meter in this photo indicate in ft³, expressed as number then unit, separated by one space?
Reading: 91.45 ft³
